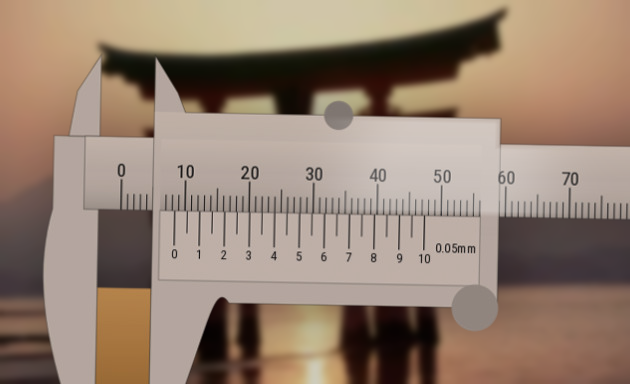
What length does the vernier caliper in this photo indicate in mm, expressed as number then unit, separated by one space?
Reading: 8.4 mm
